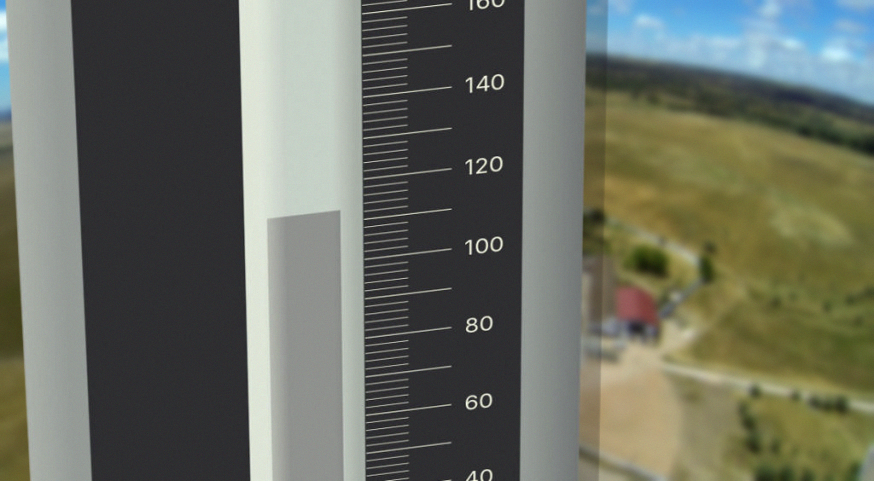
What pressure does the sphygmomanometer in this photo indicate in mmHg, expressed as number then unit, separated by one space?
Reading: 113 mmHg
